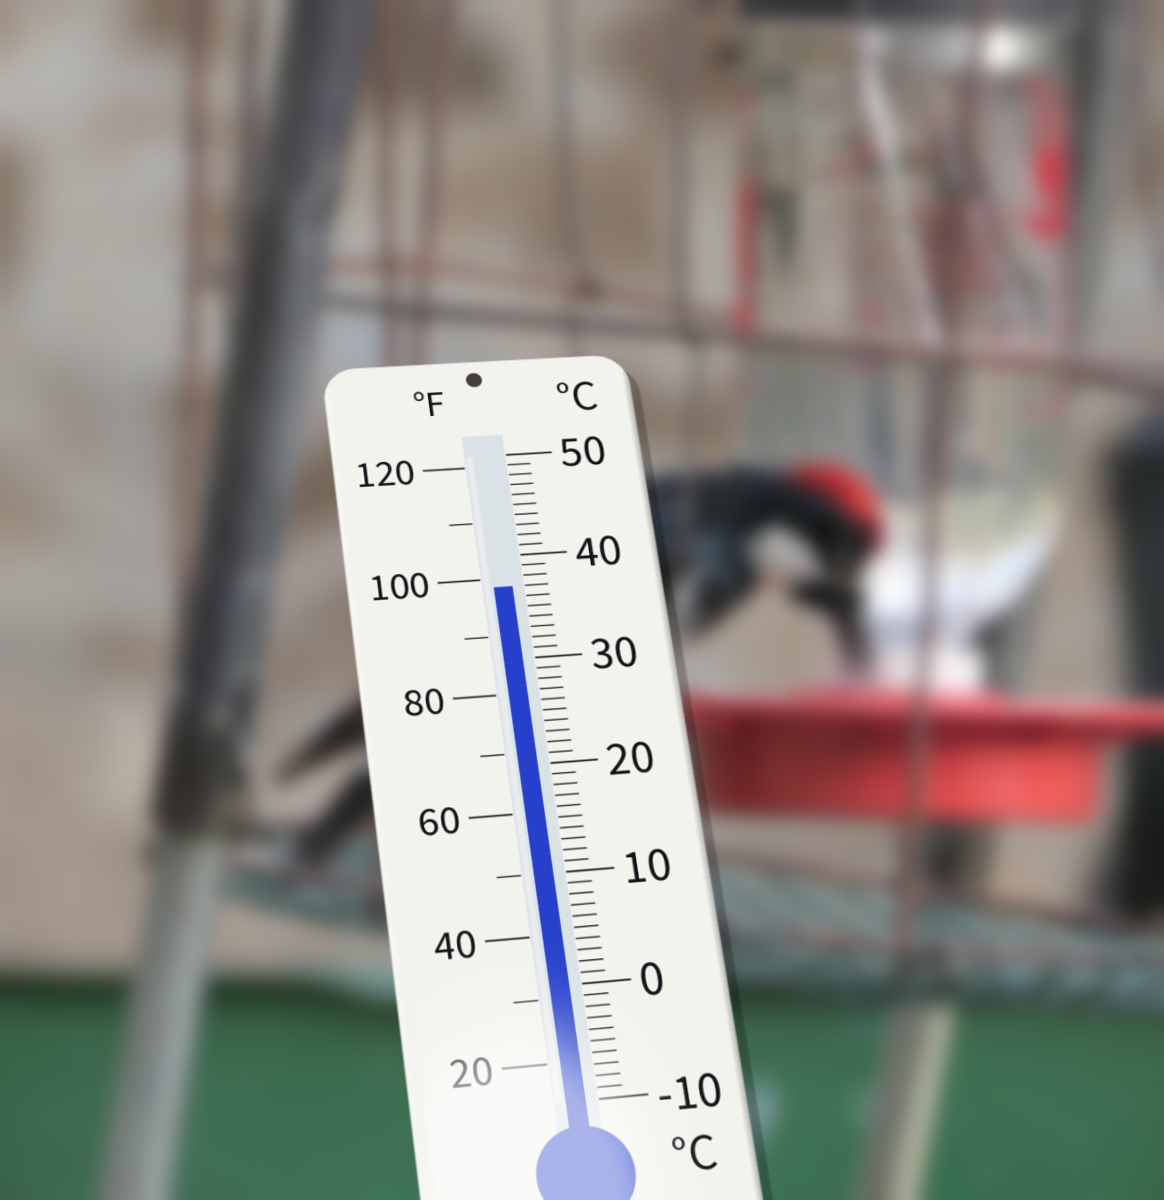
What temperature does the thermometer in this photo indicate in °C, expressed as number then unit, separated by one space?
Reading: 37 °C
